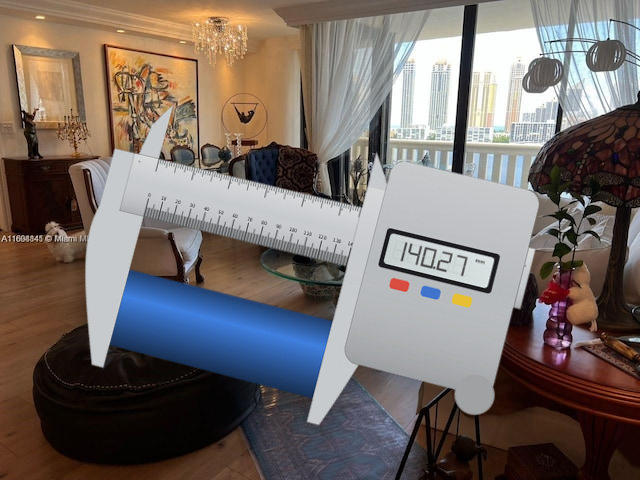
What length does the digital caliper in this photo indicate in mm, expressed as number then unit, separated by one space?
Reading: 140.27 mm
